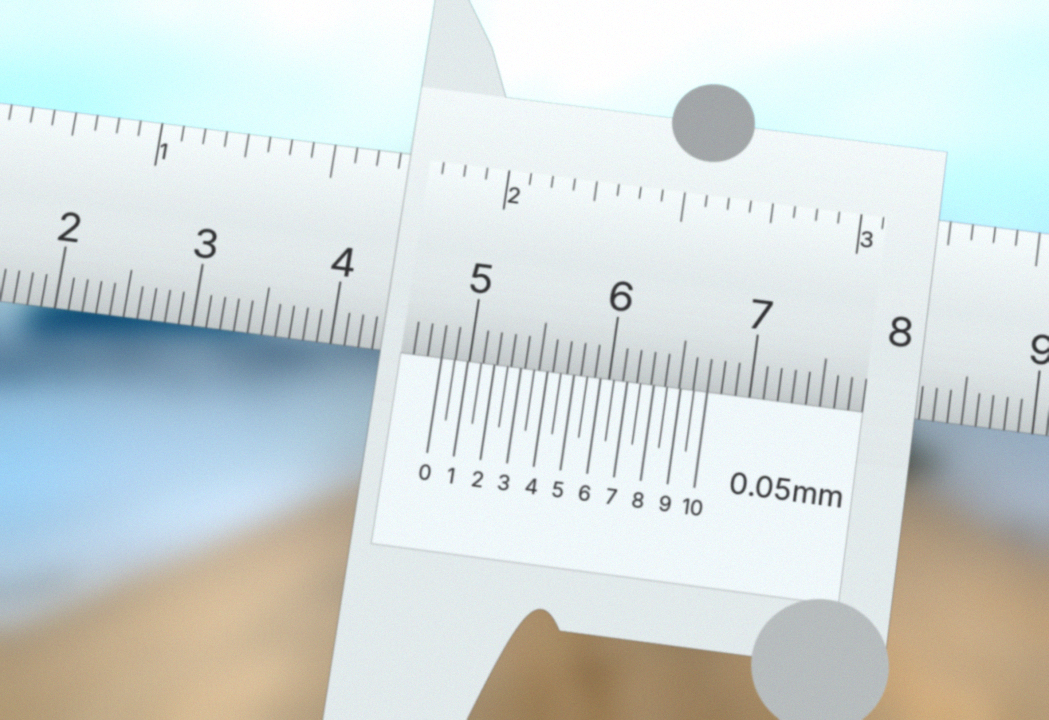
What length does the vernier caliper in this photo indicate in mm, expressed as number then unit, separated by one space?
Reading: 48.0 mm
